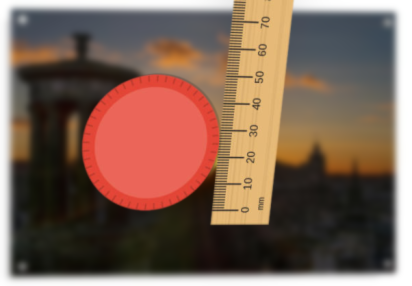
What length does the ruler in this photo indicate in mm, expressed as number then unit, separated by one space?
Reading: 50 mm
